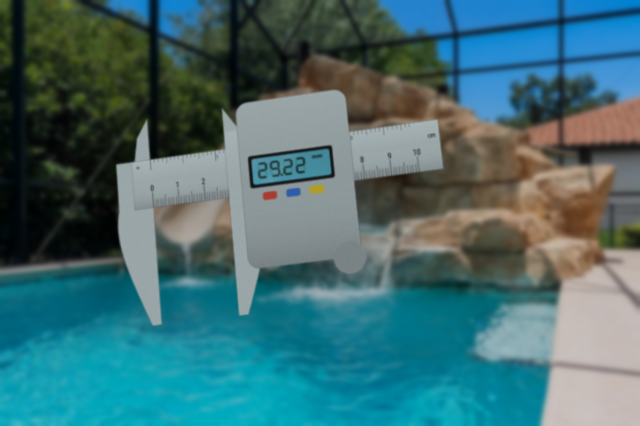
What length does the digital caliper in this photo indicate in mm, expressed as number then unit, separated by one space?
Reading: 29.22 mm
